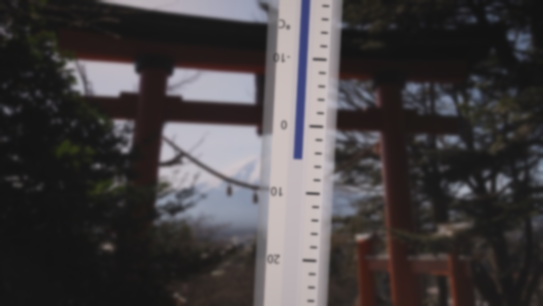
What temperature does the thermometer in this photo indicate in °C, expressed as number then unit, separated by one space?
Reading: 5 °C
